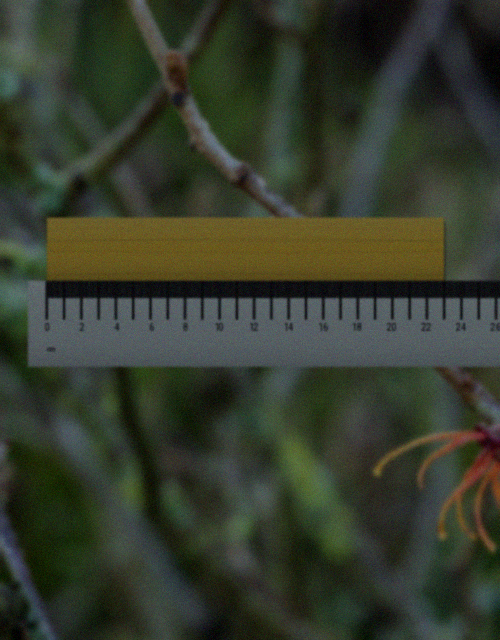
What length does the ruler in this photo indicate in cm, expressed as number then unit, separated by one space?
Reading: 23 cm
